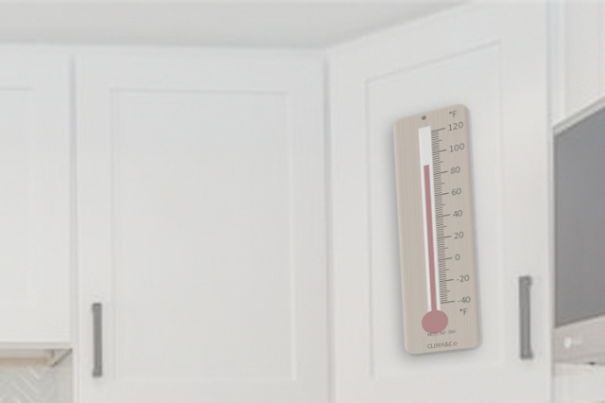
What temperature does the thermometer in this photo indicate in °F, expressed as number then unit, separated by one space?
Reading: 90 °F
